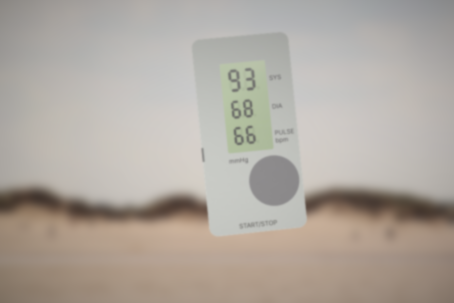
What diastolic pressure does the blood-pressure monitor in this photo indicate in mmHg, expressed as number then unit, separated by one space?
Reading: 68 mmHg
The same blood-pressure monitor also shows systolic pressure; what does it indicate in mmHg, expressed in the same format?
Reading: 93 mmHg
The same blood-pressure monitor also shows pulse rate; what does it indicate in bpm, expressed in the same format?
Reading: 66 bpm
